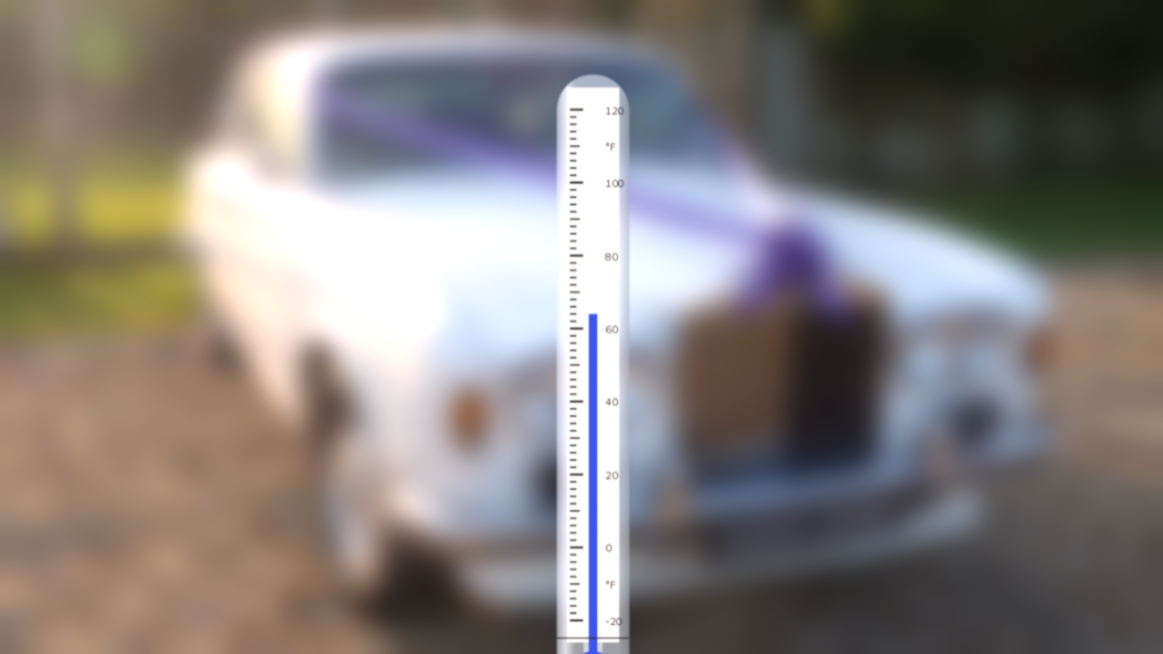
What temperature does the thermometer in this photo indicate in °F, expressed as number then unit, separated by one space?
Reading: 64 °F
